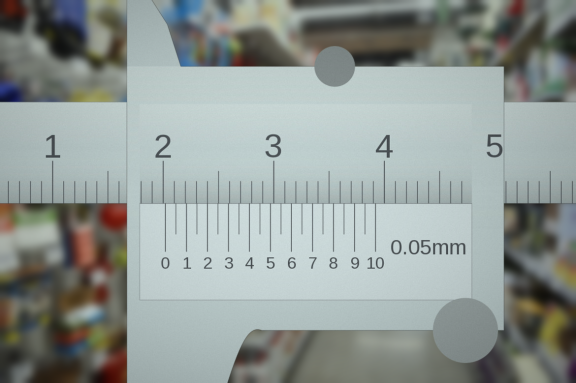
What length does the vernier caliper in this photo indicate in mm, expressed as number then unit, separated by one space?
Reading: 20.2 mm
